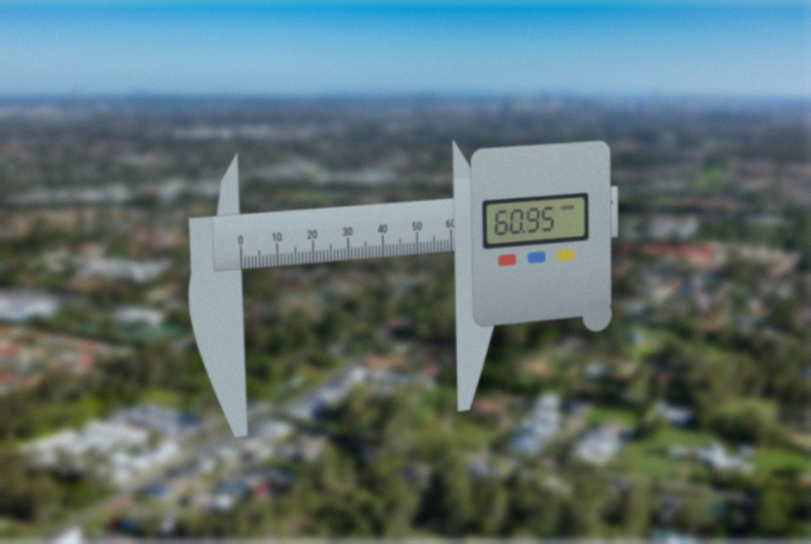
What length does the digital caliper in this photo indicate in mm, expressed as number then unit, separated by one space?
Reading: 60.95 mm
